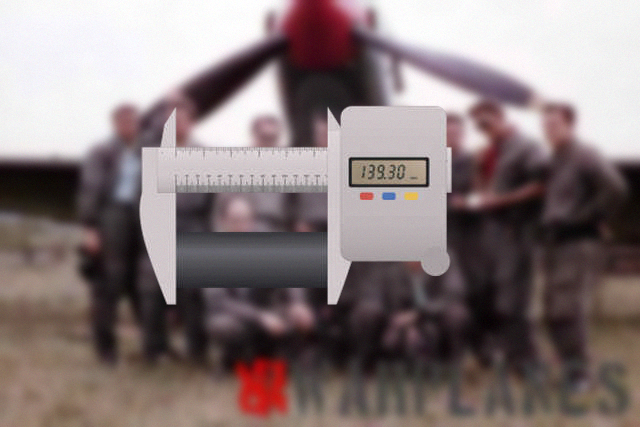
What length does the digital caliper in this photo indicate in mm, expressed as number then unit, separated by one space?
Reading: 139.30 mm
